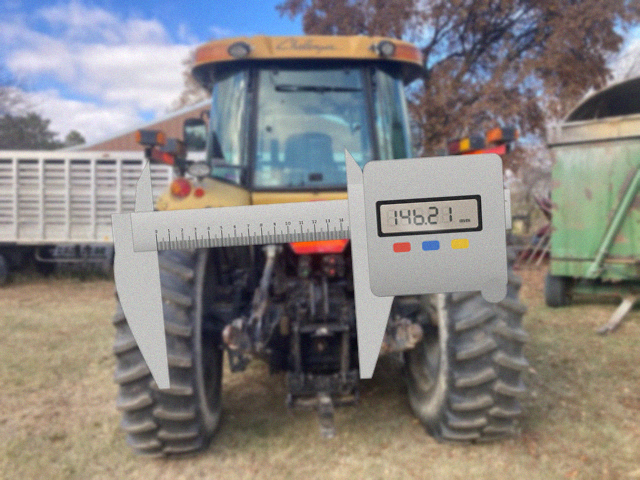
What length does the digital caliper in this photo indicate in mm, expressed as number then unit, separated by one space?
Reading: 146.21 mm
